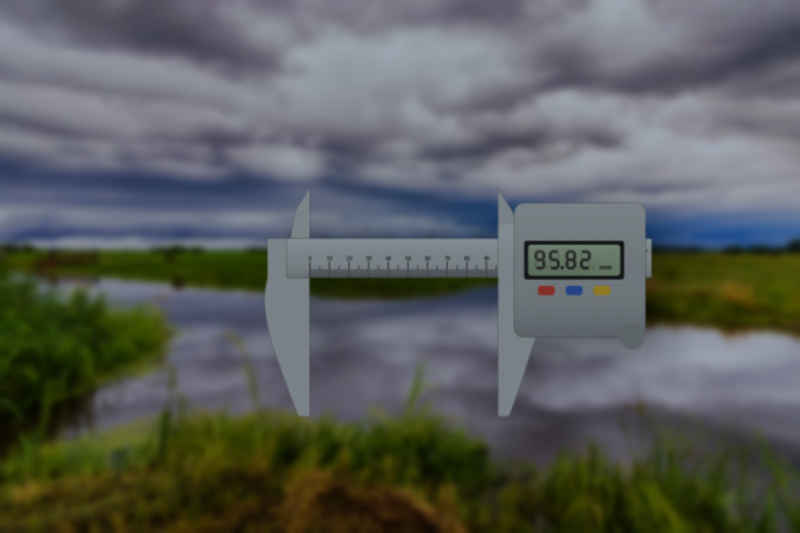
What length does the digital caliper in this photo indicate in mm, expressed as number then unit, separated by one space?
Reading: 95.82 mm
